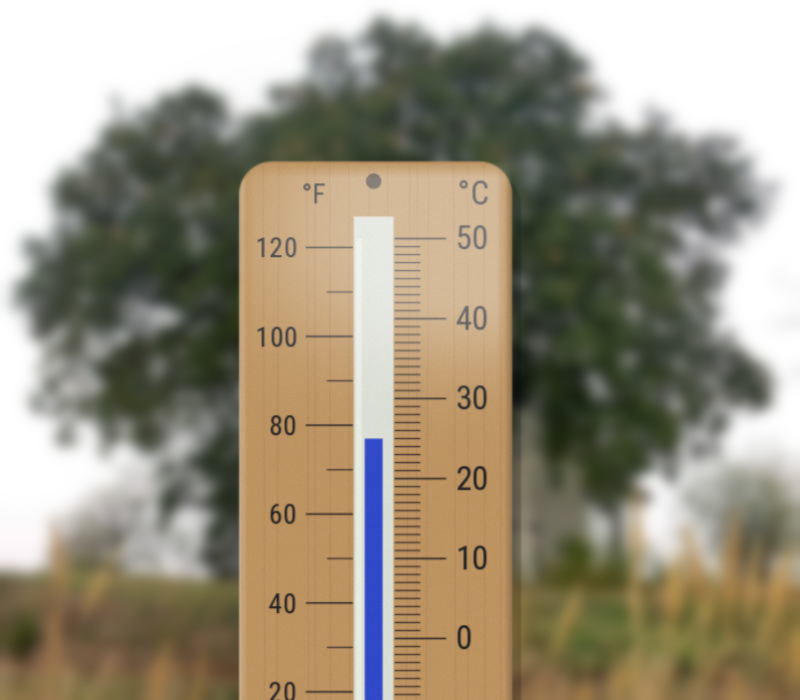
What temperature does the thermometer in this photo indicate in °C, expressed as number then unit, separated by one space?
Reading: 25 °C
